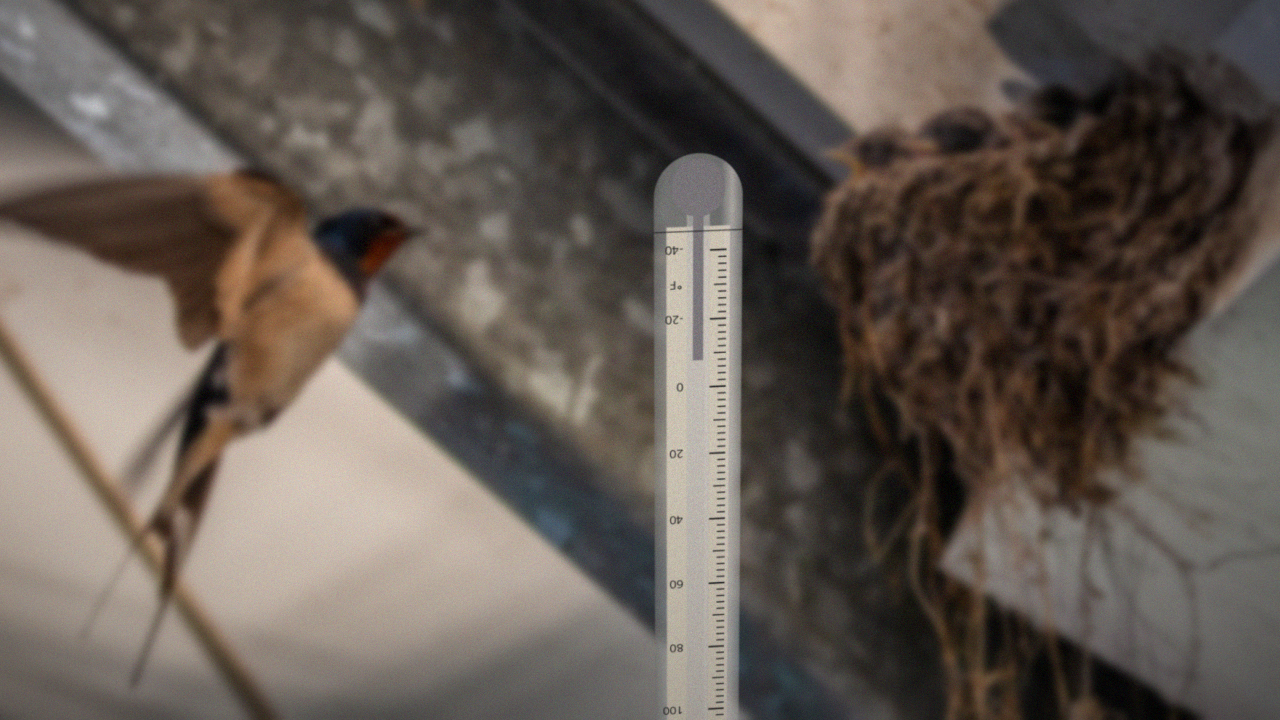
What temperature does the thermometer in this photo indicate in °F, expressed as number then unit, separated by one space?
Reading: -8 °F
